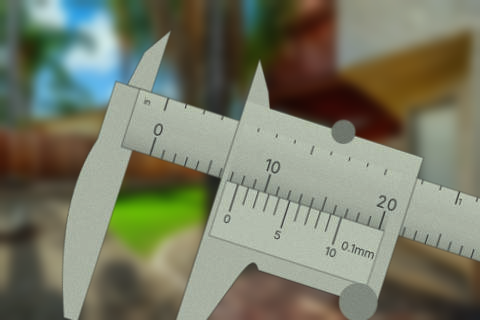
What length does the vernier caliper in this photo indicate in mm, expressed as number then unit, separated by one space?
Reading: 7.7 mm
